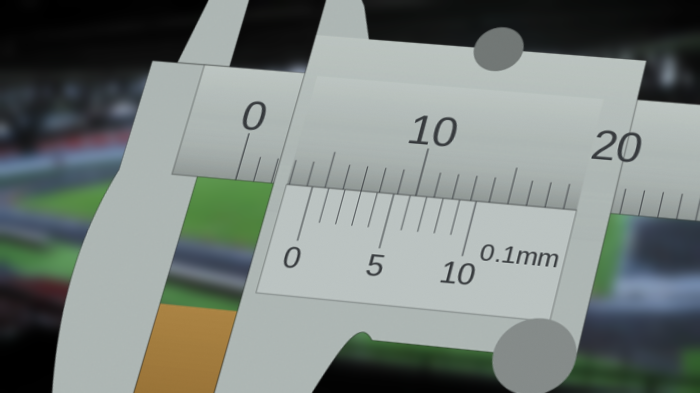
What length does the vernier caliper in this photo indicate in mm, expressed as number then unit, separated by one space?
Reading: 4.3 mm
